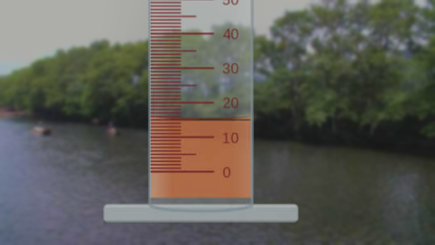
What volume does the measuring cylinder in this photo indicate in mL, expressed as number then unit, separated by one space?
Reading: 15 mL
